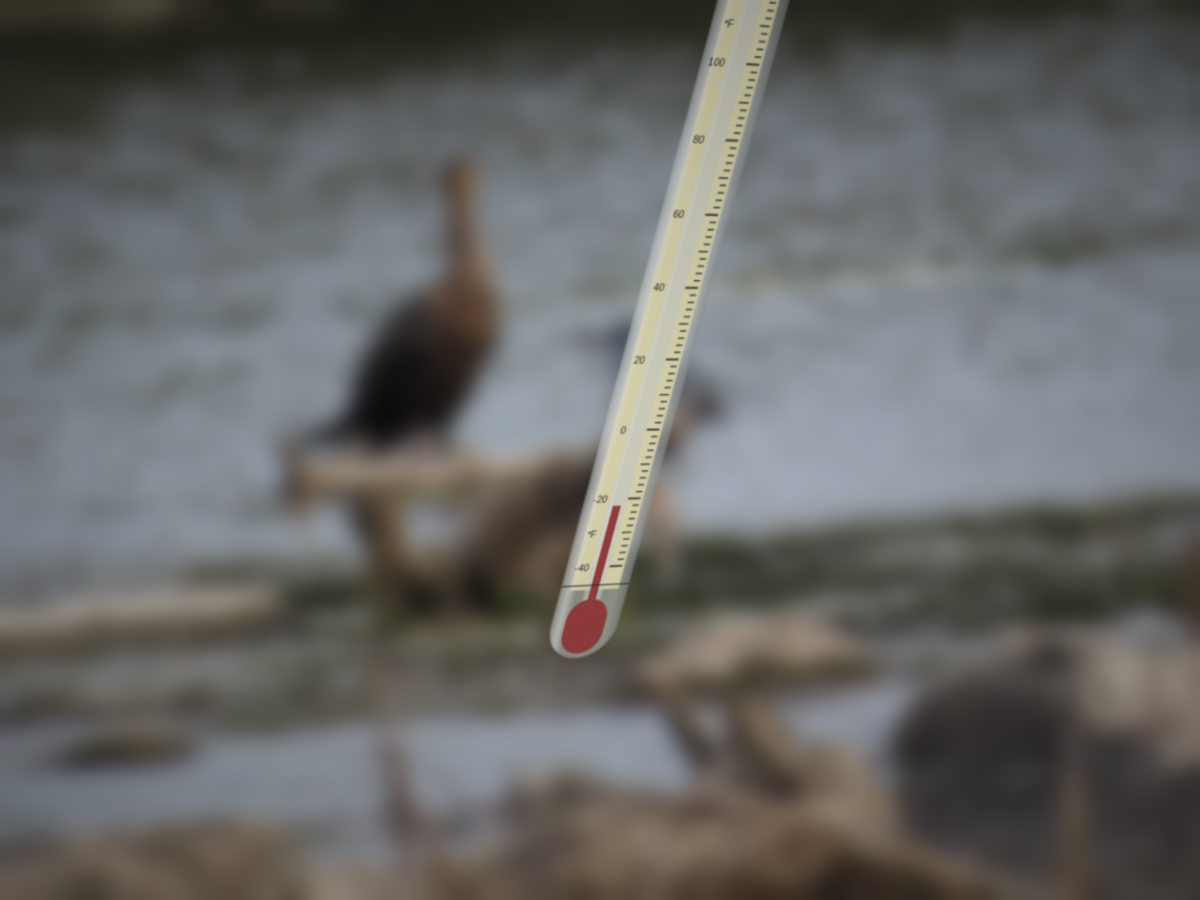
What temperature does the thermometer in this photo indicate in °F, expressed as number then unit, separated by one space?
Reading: -22 °F
